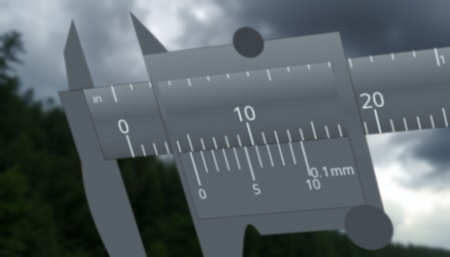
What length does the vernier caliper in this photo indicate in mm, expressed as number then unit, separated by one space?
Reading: 4.8 mm
